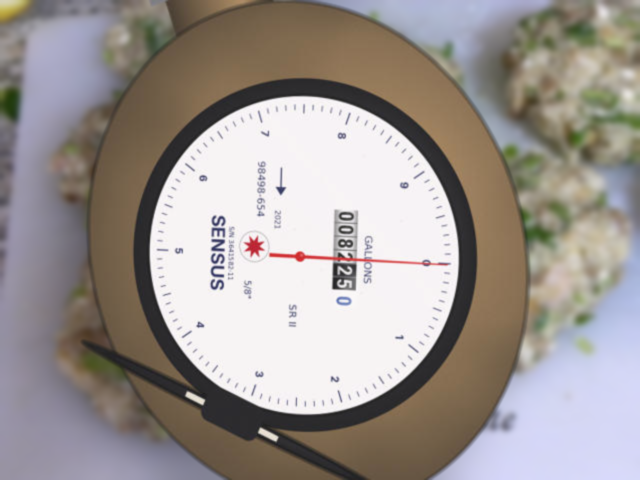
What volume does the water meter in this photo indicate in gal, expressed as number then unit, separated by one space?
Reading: 82250.0 gal
